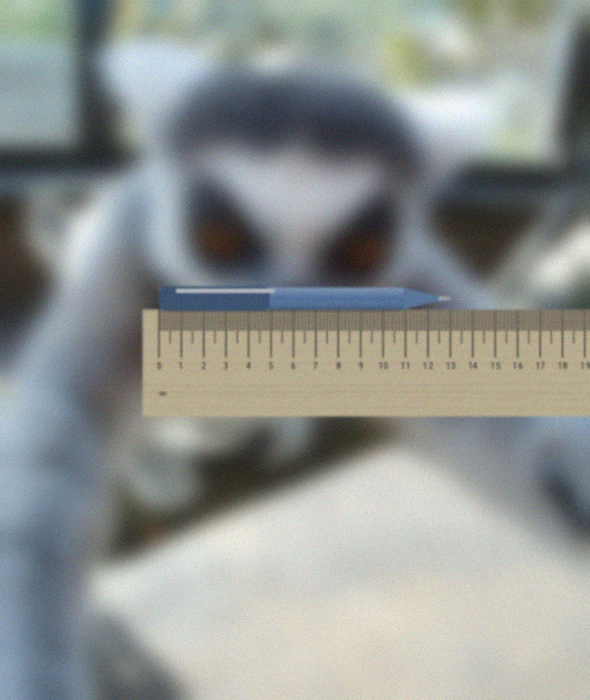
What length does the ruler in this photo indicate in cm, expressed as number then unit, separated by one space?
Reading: 13 cm
